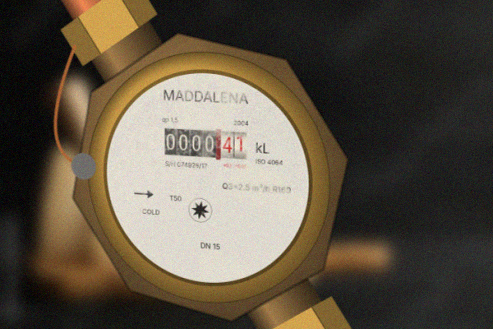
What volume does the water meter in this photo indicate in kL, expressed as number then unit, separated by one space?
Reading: 0.41 kL
